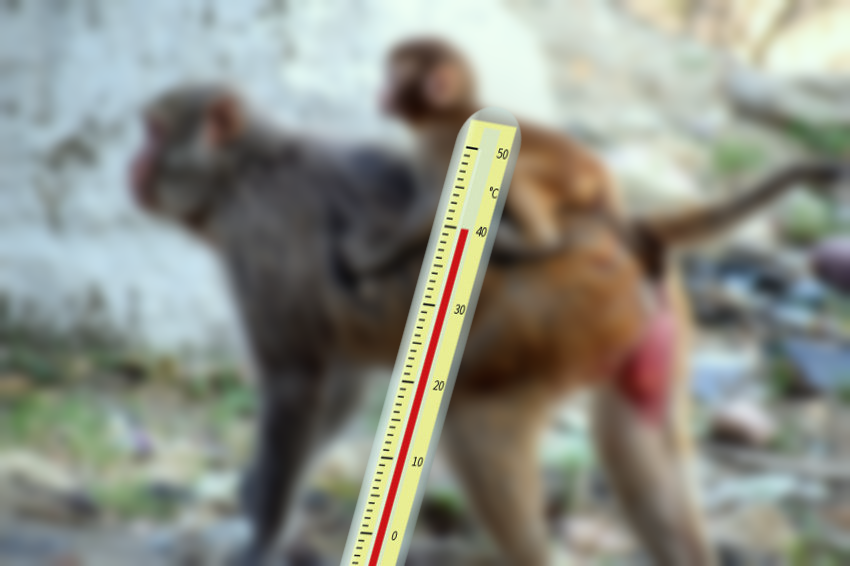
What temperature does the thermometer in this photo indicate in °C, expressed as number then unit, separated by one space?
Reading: 40 °C
